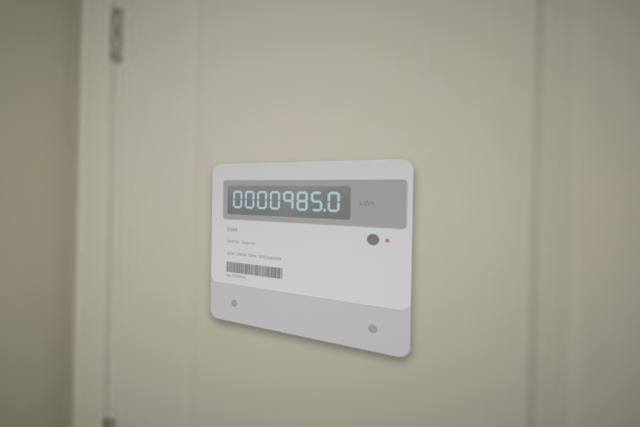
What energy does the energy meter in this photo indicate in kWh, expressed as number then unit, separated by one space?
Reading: 985.0 kWh
